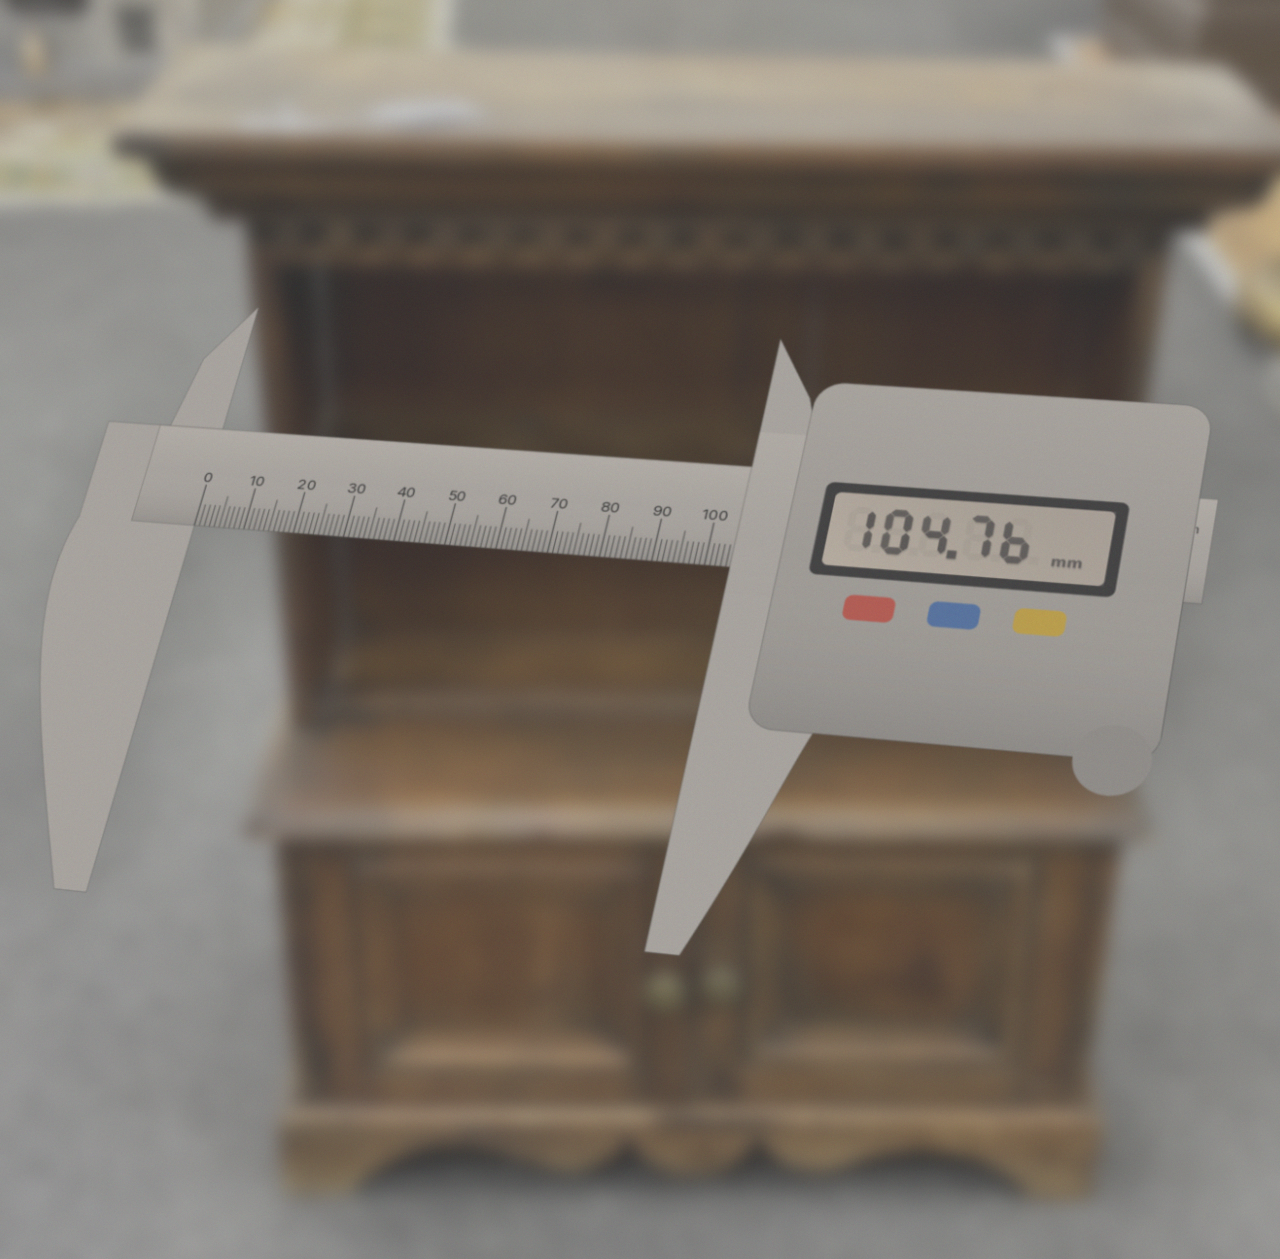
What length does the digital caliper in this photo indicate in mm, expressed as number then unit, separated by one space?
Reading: 104.76 mm
